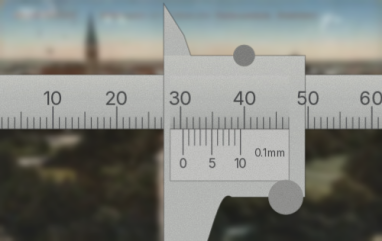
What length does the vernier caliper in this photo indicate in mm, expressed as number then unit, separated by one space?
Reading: 30.4 mm
